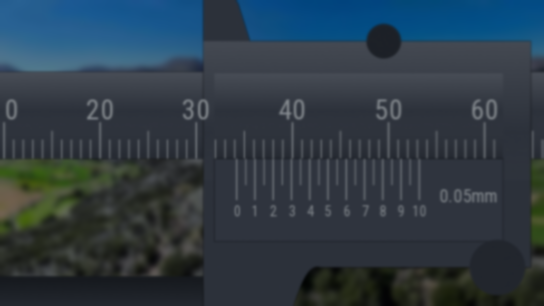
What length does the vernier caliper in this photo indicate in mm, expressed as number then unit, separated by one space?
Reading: 34.2 mm
